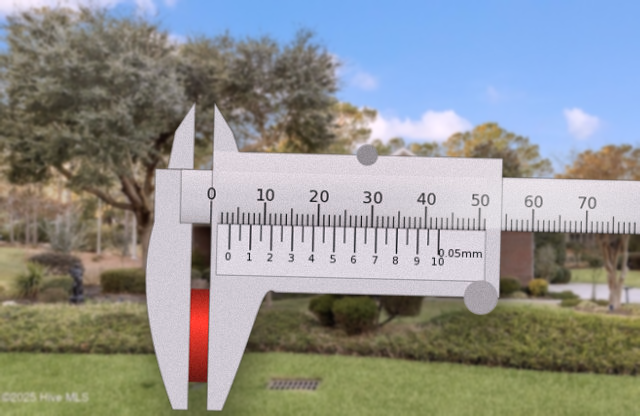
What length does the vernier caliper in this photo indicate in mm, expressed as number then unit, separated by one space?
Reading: 3.5 mm
